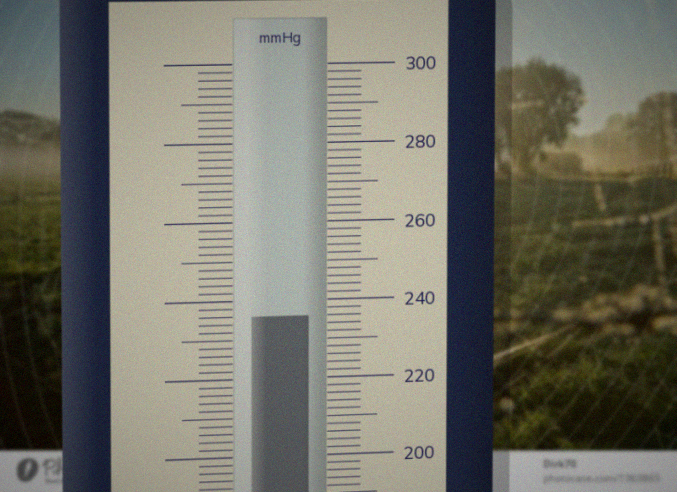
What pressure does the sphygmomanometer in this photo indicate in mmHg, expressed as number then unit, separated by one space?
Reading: 236 mmHg
